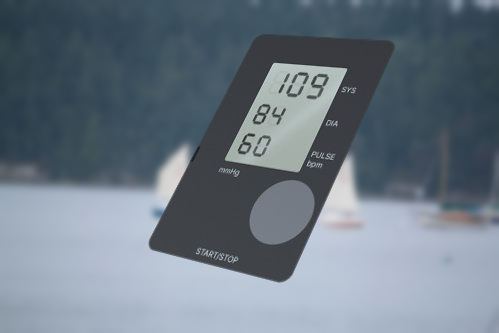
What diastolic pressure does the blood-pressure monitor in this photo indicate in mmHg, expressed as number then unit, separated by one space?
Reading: 84 mmHg
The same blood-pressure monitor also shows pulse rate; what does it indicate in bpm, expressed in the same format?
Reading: 60 bpm
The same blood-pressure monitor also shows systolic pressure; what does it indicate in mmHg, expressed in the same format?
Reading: 109 mmHg
